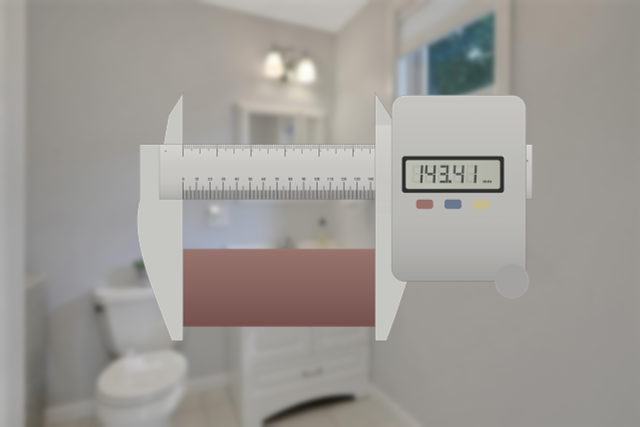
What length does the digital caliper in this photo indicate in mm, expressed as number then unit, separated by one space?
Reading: 143.41 mm
